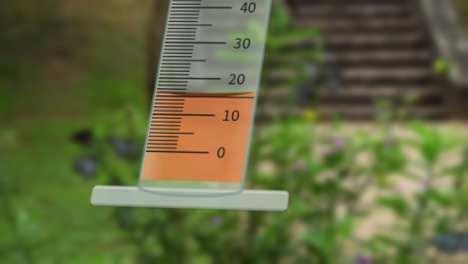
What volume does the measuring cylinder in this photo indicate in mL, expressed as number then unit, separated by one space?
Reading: 15 mL
